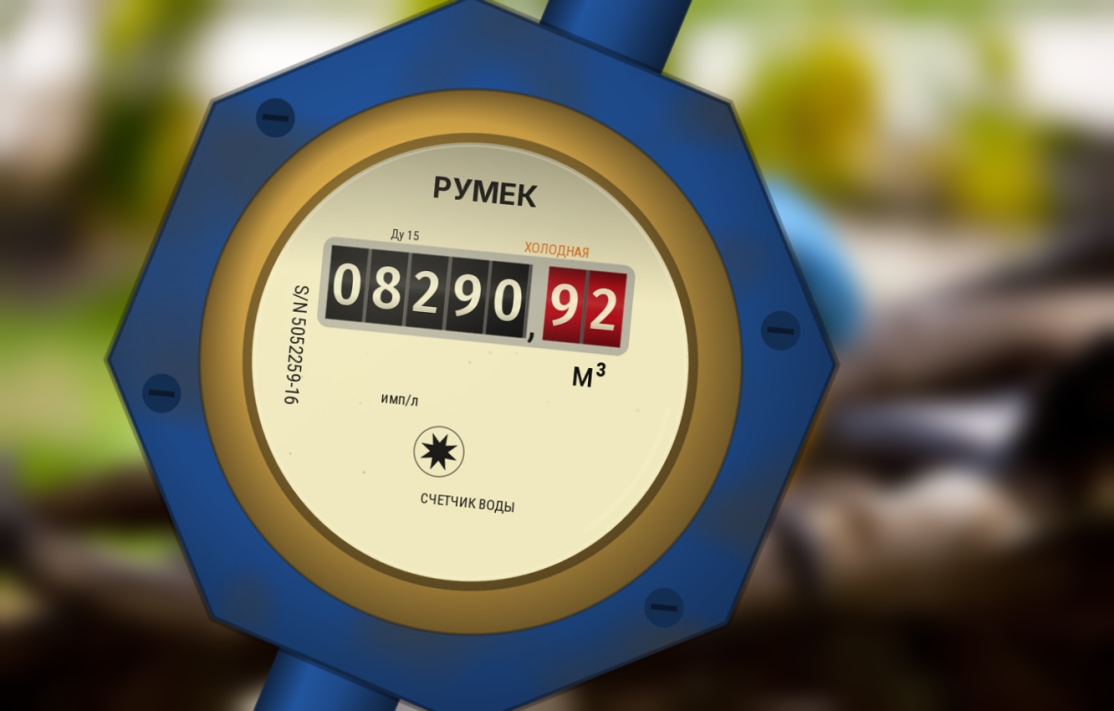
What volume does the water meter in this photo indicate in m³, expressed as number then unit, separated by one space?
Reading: 8290.92 m³
